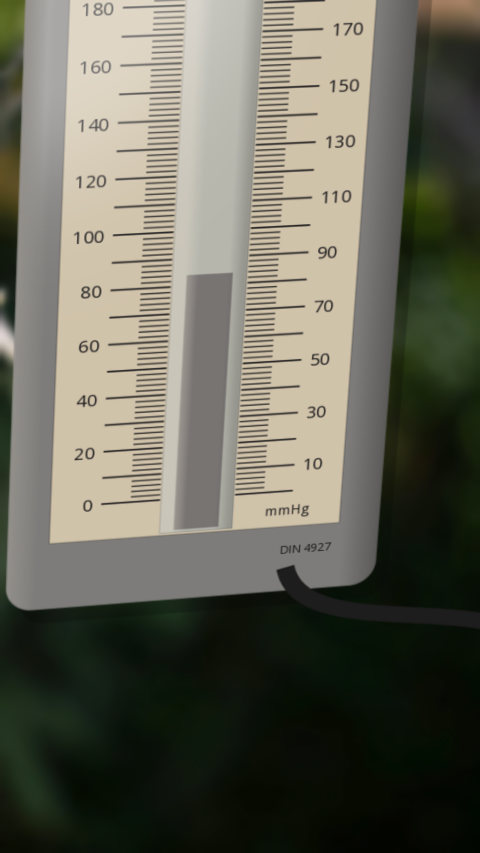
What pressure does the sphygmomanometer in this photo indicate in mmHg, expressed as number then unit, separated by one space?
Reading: 84 mmHg
